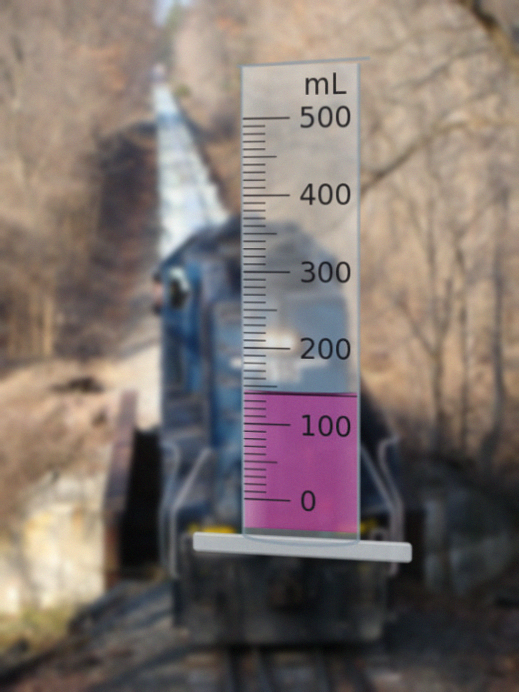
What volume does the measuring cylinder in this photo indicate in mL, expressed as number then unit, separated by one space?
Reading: 140 mL
